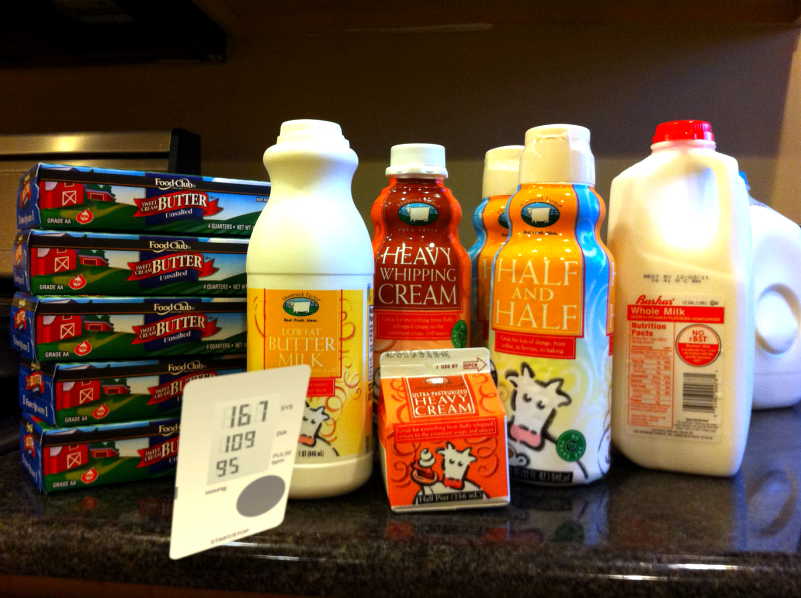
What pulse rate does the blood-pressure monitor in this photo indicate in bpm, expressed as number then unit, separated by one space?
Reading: 95 bpm
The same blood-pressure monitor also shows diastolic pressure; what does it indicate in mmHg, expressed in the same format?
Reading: 109 mmHg
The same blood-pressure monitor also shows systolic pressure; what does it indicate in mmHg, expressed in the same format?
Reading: 167 mmHg
